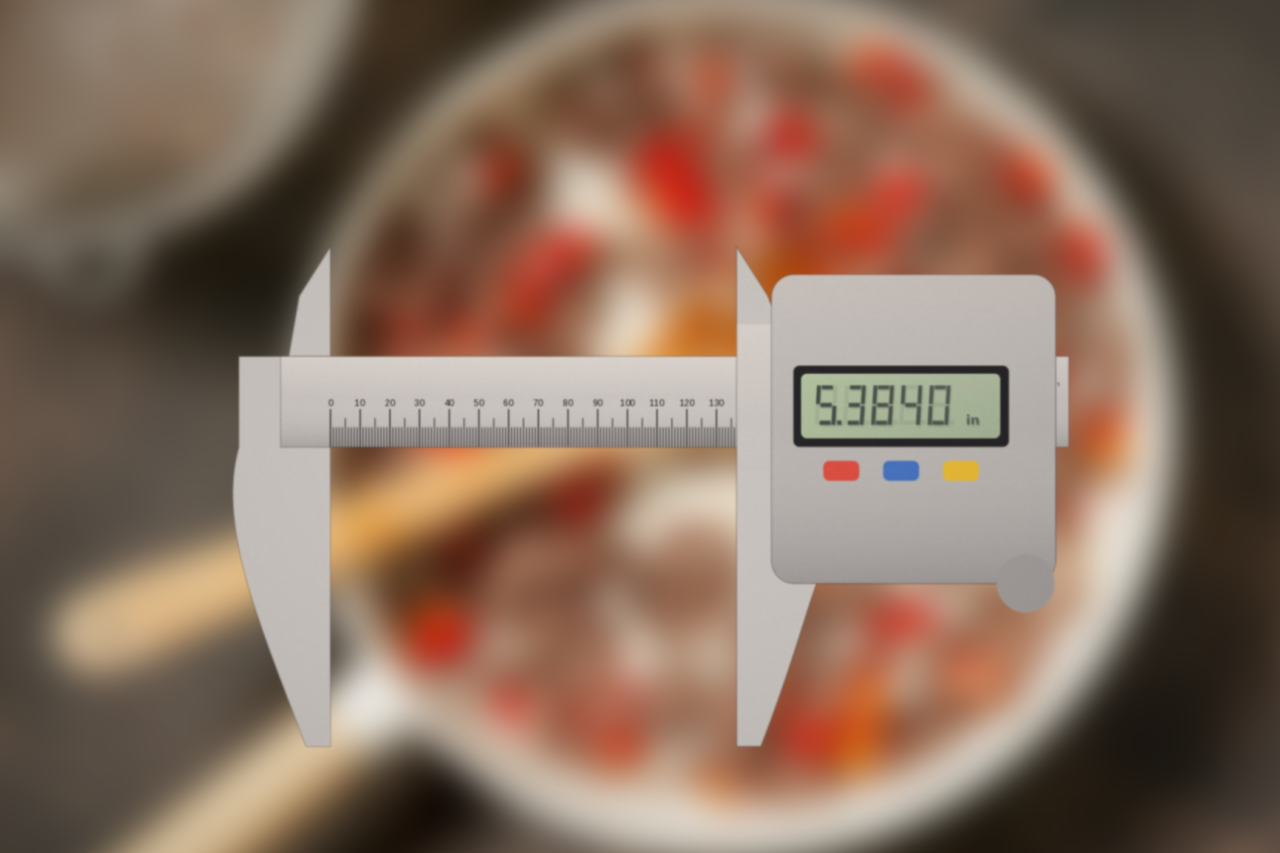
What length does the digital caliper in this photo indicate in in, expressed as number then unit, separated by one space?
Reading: 5.3840 in
